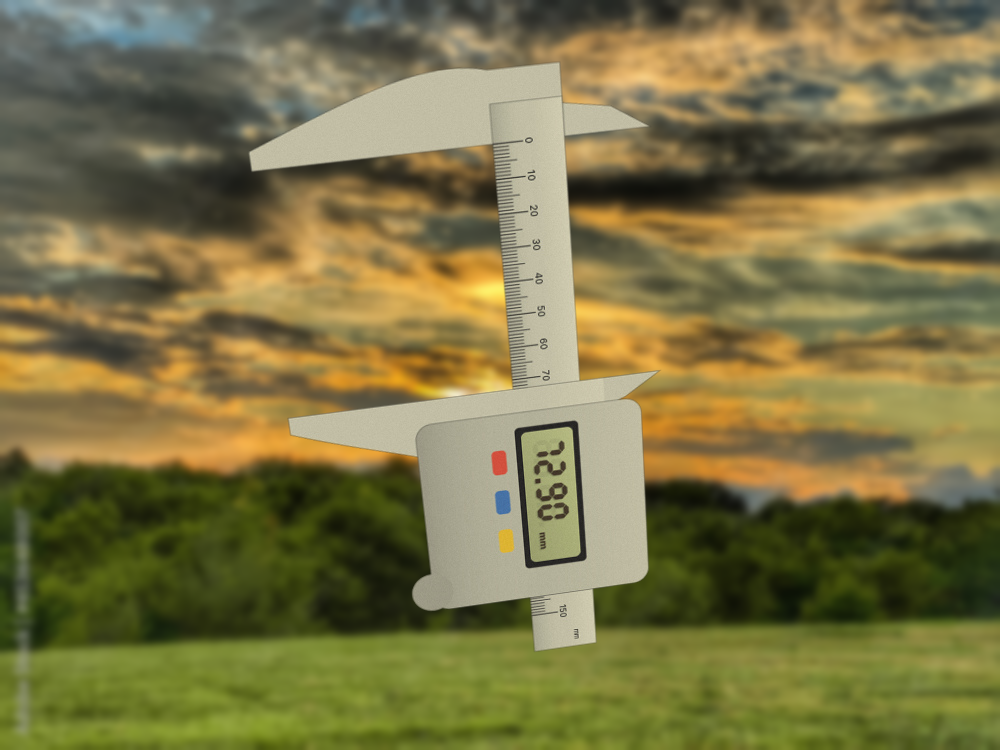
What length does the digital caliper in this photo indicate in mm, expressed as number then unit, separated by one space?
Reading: 72.90 mm
